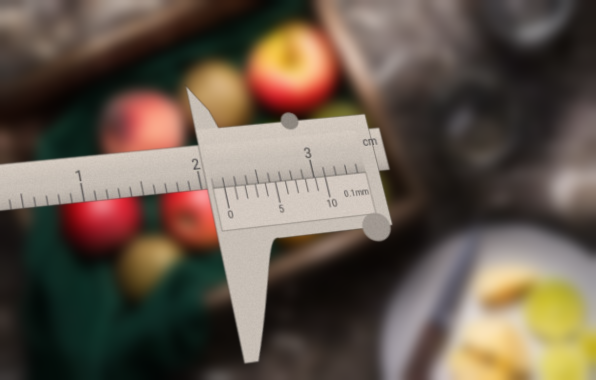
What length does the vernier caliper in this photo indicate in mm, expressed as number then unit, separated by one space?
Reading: 22.0 mm
